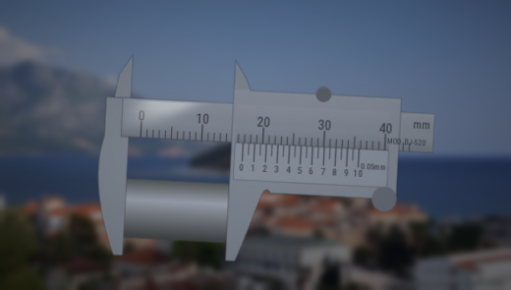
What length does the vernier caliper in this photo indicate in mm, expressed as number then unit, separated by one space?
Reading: 16.8 mm
